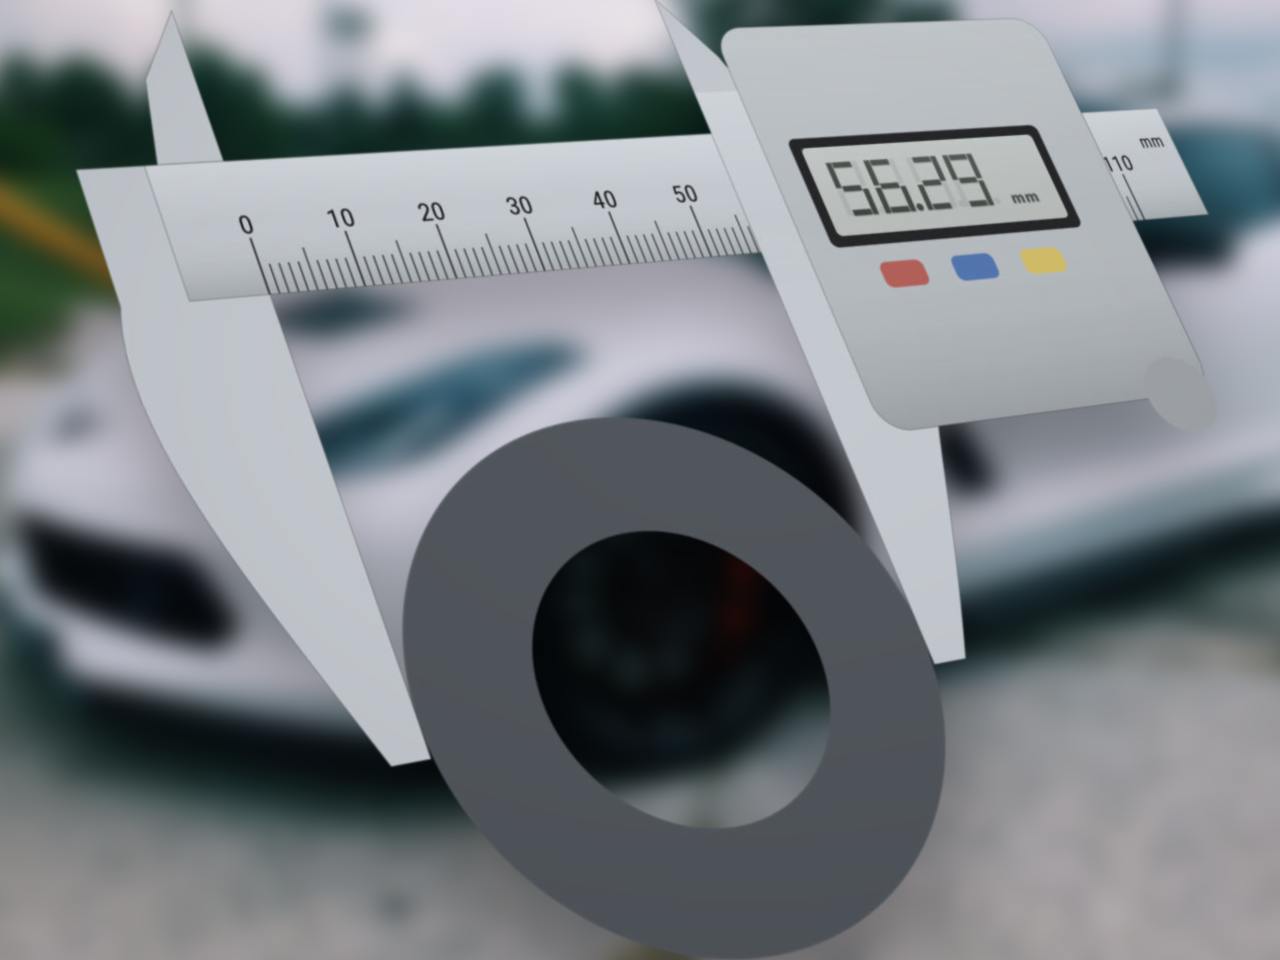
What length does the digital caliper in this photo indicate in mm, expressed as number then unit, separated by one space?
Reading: 56.29 mm
